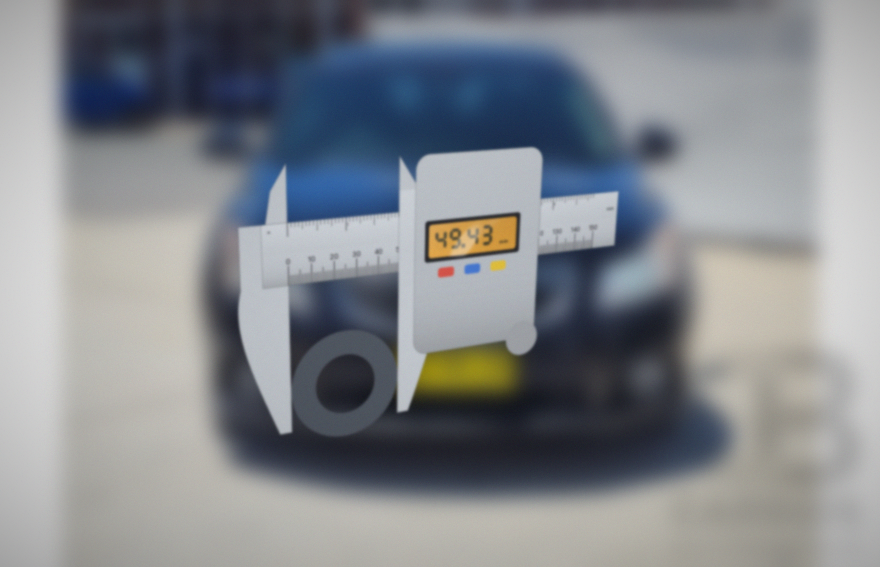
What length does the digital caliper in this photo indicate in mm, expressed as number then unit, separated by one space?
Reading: 49.43 mm
